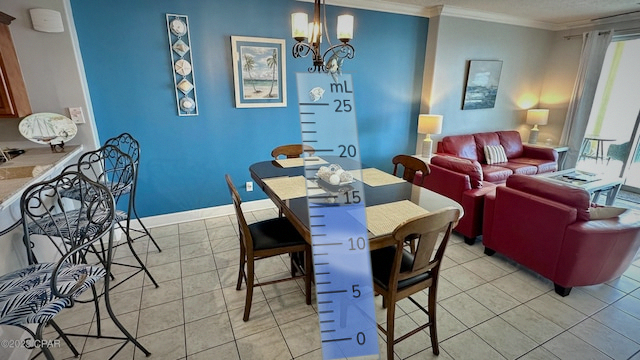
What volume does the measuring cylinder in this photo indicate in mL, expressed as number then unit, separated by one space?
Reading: 14 mL
